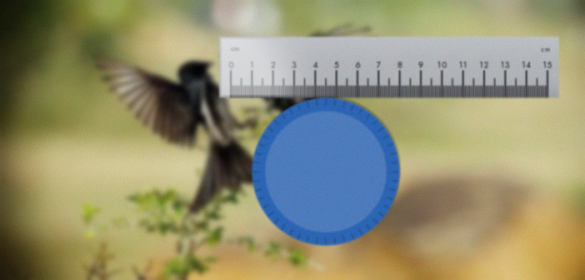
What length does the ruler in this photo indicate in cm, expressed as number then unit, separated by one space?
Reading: 7 cm
